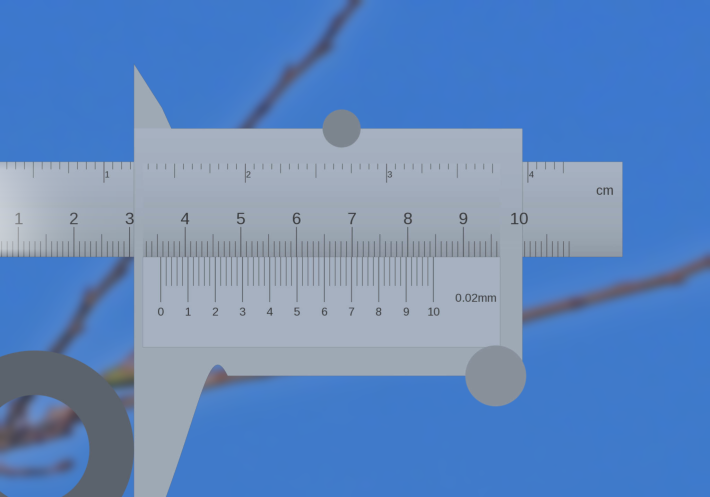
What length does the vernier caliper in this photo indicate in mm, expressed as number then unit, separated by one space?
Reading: 35.6 mm
